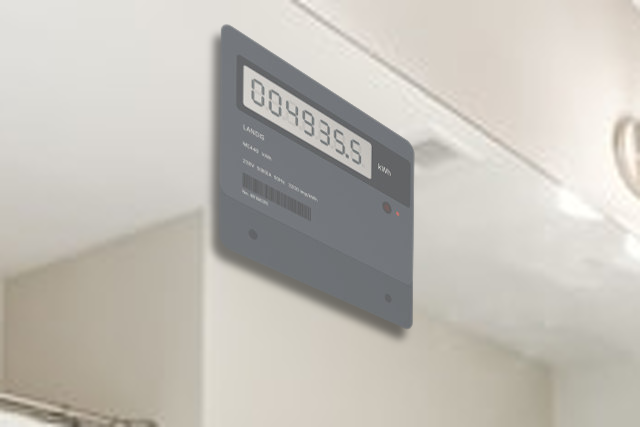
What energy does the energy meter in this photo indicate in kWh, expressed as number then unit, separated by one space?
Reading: 4935.5 kWh
